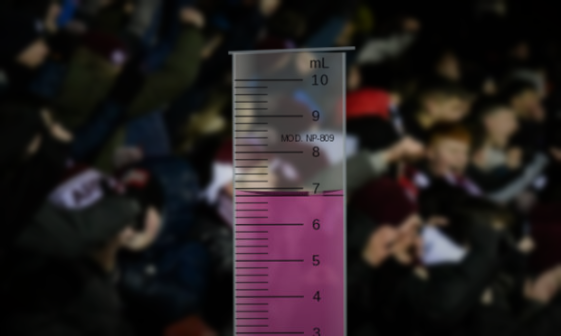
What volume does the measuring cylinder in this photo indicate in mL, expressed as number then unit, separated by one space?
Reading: 6.8 mL
